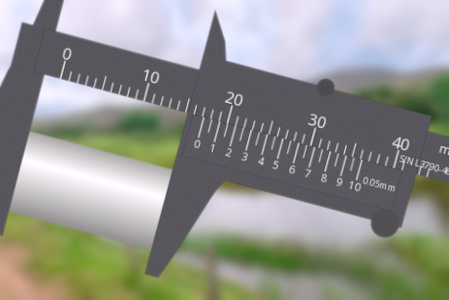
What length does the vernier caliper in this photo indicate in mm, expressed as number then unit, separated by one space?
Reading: 17.2 mm
